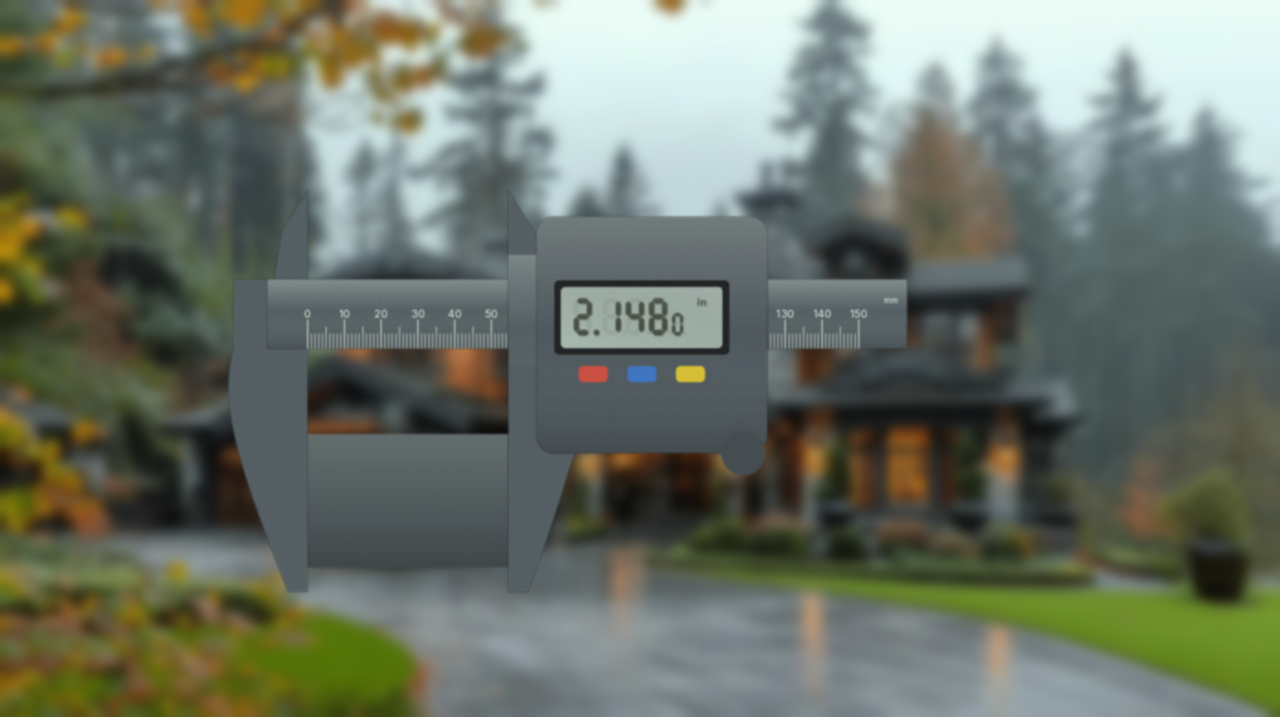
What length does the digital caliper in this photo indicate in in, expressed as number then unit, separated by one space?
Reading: 2.1480 in
